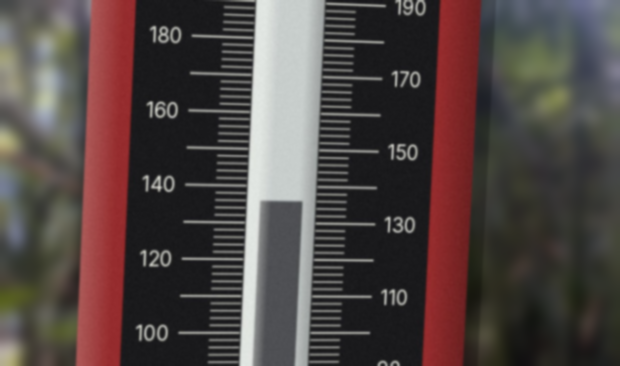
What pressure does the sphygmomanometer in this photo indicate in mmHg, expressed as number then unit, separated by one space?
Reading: 136 mmHg
